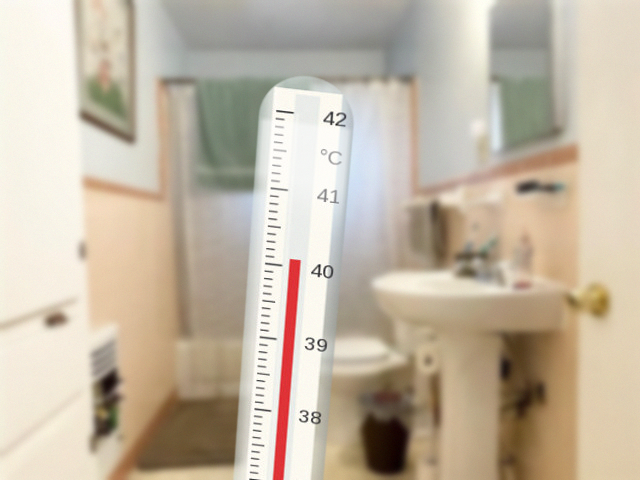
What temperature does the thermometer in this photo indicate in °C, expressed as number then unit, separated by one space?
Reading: 40.1 °C
